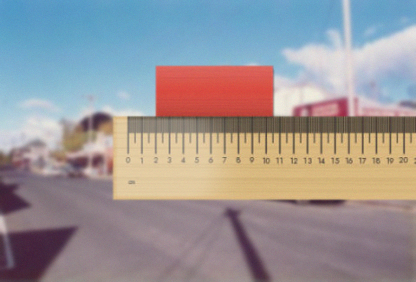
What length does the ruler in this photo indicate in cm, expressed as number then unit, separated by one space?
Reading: 8.5 cm
